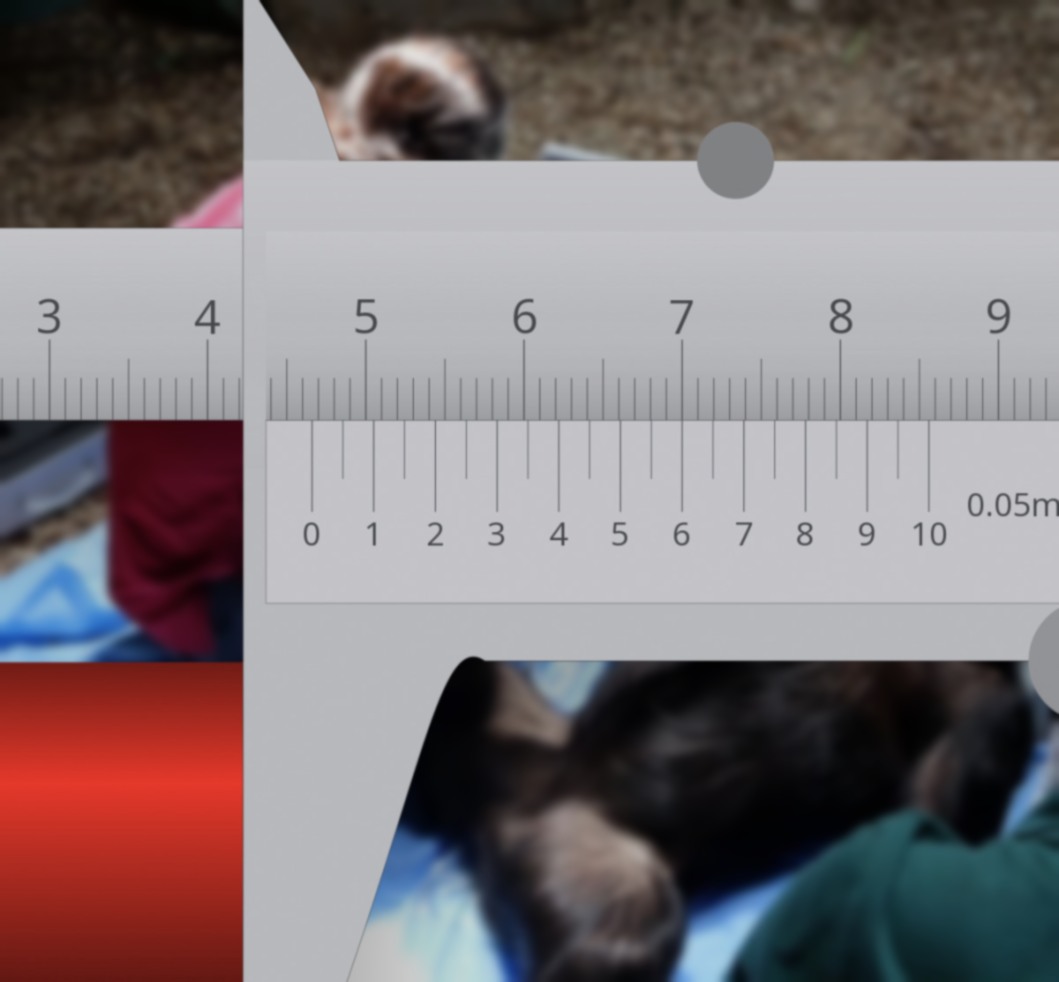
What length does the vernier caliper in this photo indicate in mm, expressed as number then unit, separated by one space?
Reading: 46.6 mm
